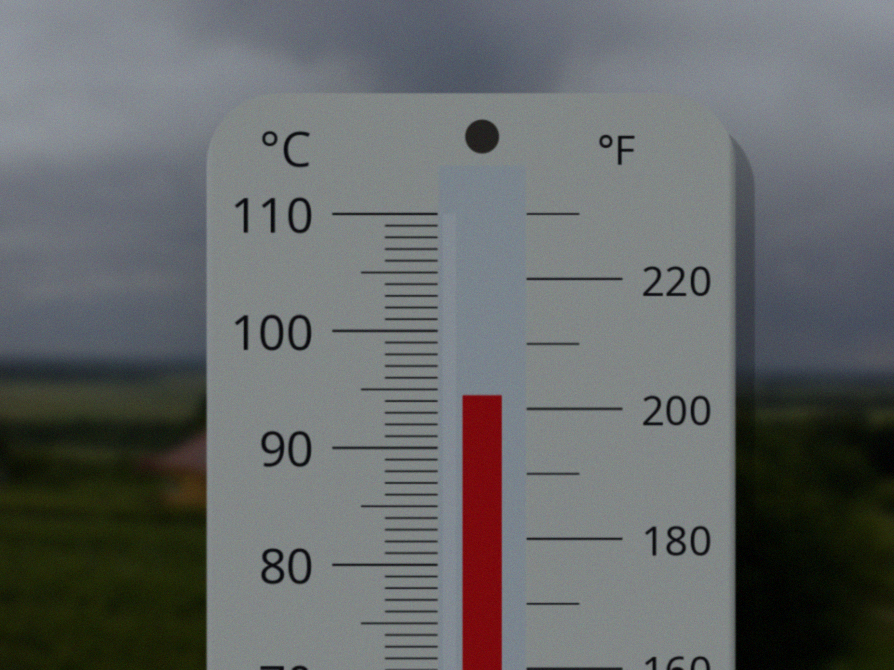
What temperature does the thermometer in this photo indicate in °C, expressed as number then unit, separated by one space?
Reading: 94.5 °C
